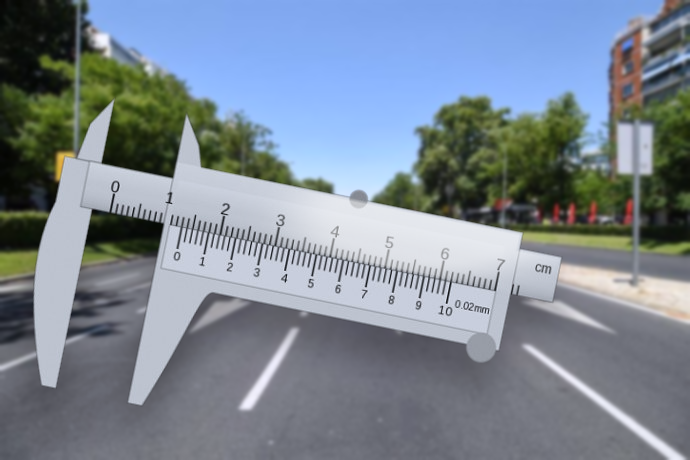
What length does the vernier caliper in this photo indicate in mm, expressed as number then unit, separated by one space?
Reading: 13.0 mm
